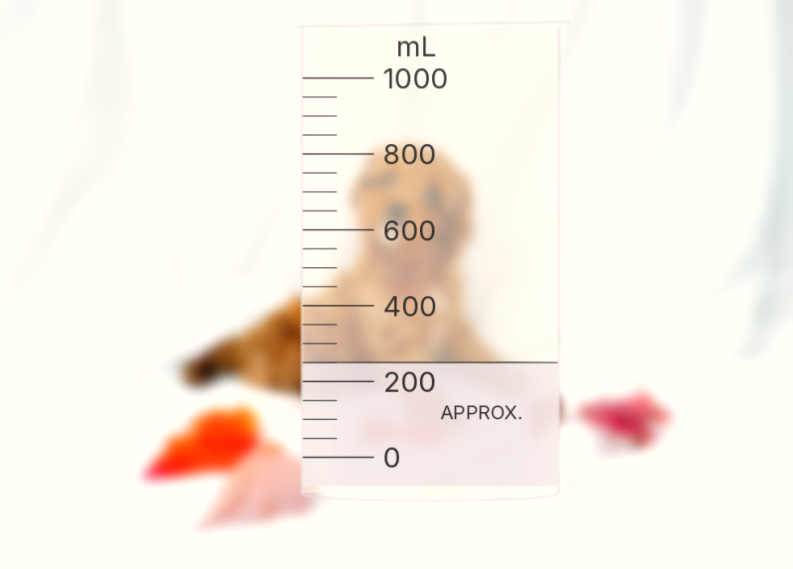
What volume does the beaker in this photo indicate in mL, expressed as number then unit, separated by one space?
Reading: 250 mL
